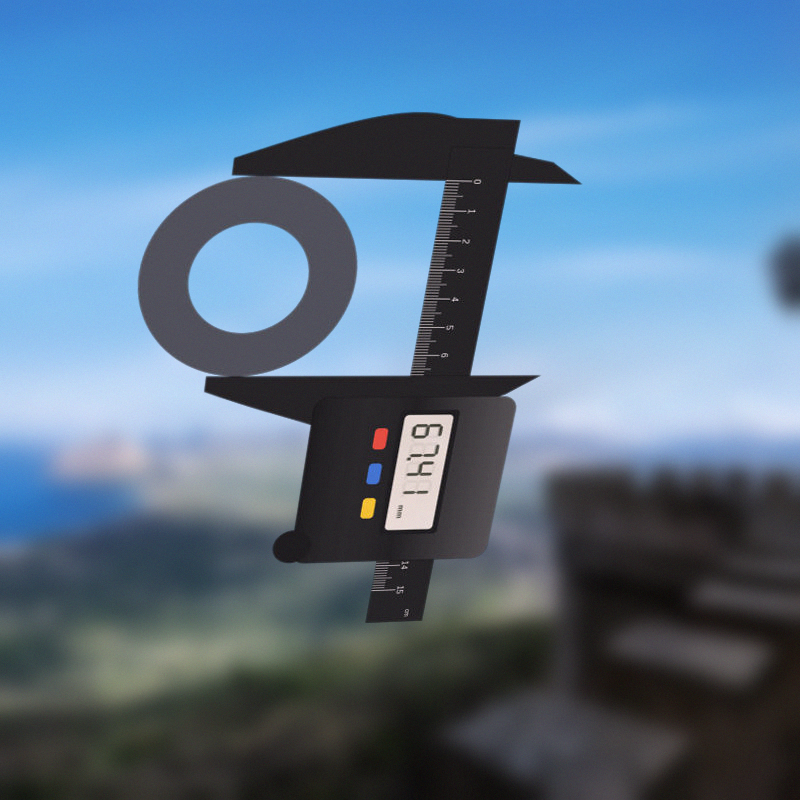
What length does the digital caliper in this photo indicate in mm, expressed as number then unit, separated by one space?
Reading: 67.41 mm
